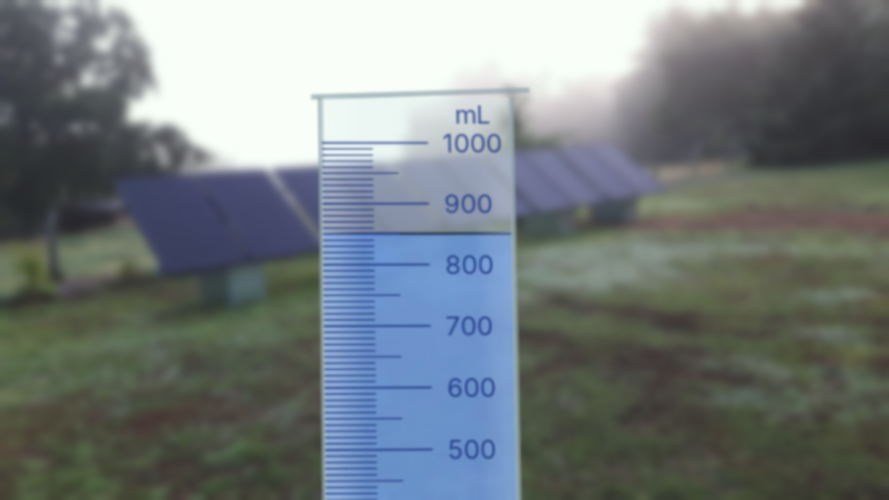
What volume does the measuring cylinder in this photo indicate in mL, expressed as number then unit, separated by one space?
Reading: 850 mL
